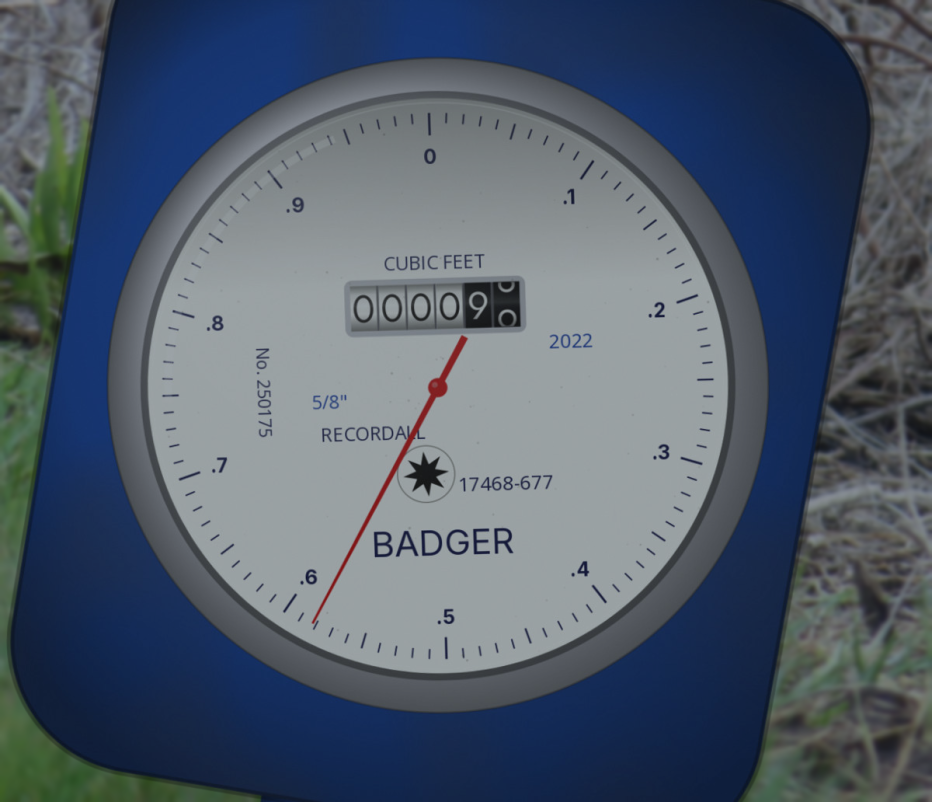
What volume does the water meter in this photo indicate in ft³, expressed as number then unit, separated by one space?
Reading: 98.58 ft³
